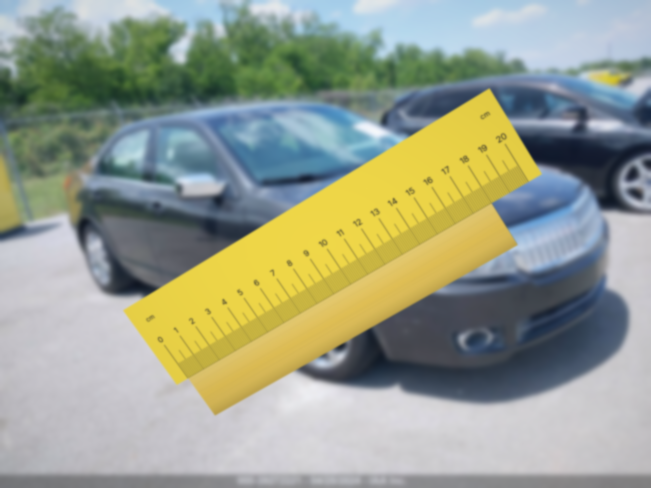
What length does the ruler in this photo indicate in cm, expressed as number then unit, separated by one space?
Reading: 18 cm
